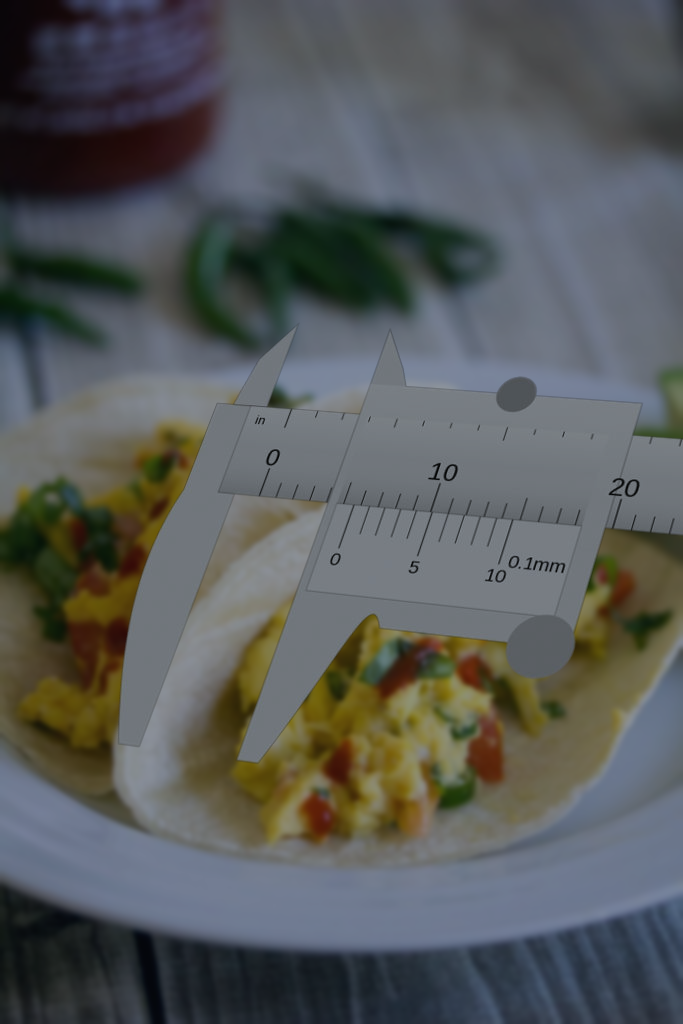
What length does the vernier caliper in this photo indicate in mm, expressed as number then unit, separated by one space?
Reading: 5.6 mm
